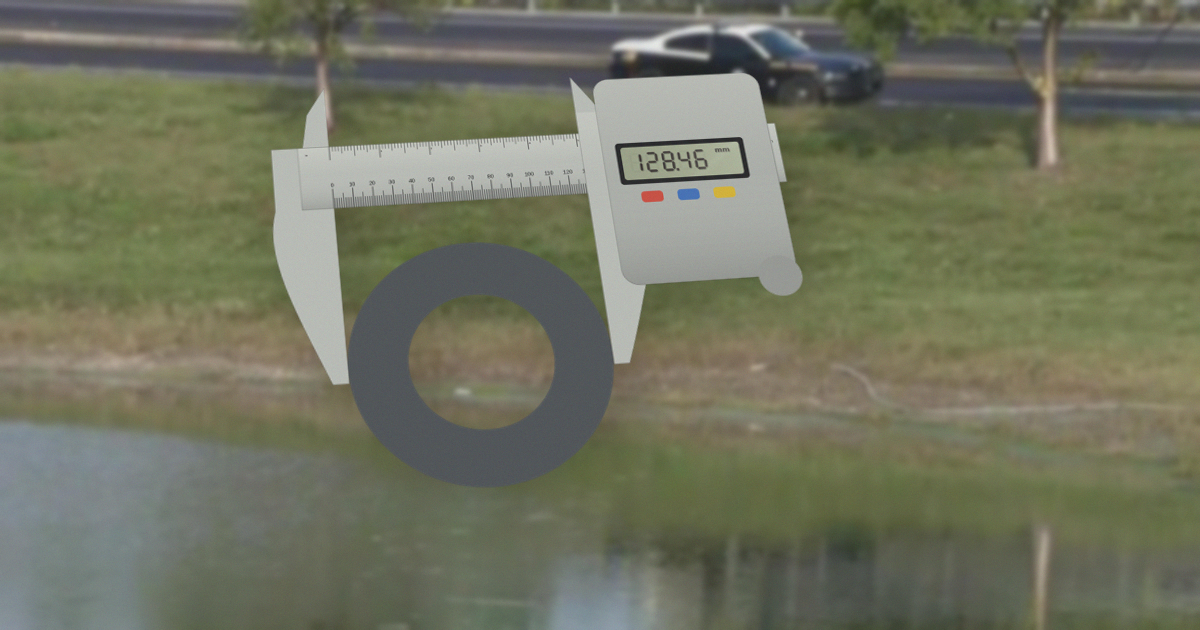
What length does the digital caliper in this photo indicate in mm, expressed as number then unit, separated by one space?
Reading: 128.46 mm
